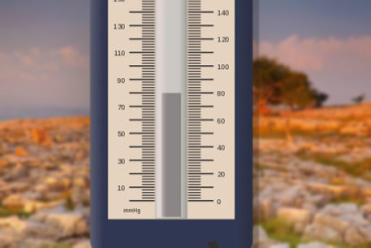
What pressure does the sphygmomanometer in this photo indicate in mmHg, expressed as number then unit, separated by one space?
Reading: 80 mmHg
